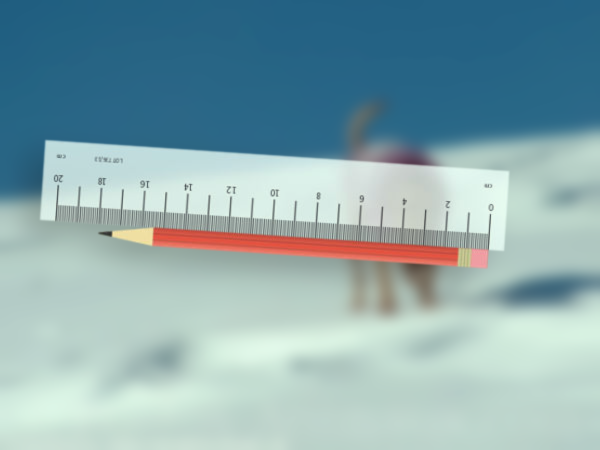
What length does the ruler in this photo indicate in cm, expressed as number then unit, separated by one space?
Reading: 18 cm
